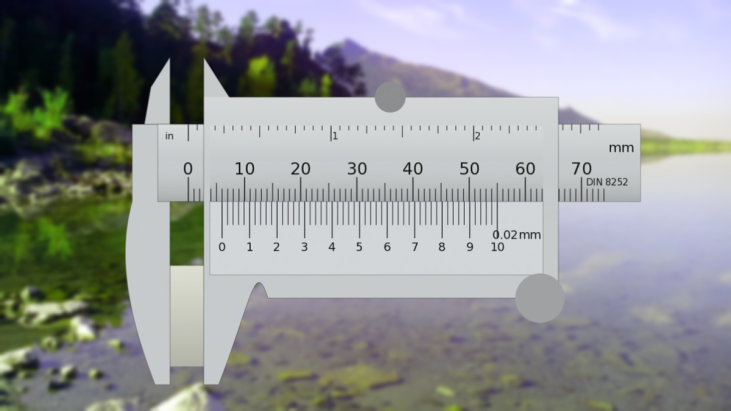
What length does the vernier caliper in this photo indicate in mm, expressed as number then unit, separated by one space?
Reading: 6.0 mm
